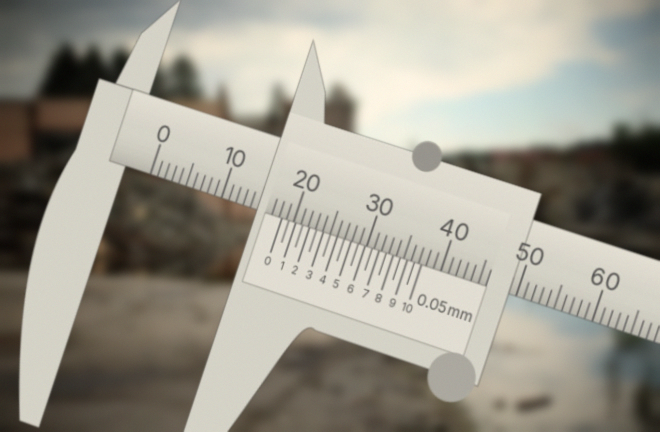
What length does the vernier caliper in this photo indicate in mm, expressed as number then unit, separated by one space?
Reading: 18.4 mm
